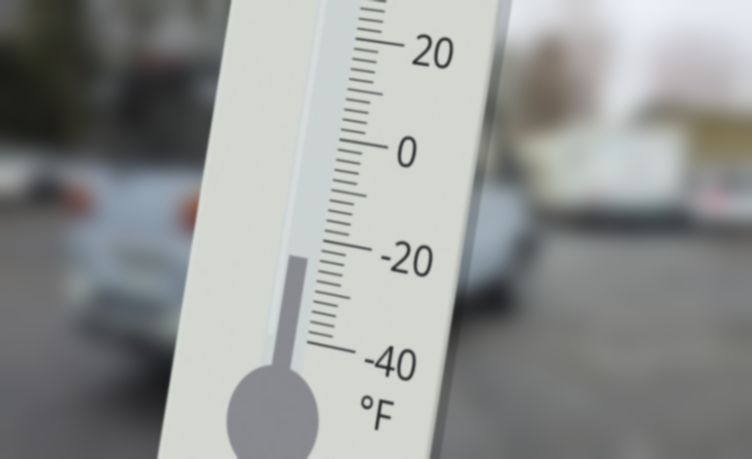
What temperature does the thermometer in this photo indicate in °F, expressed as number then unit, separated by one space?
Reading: -24 °F
